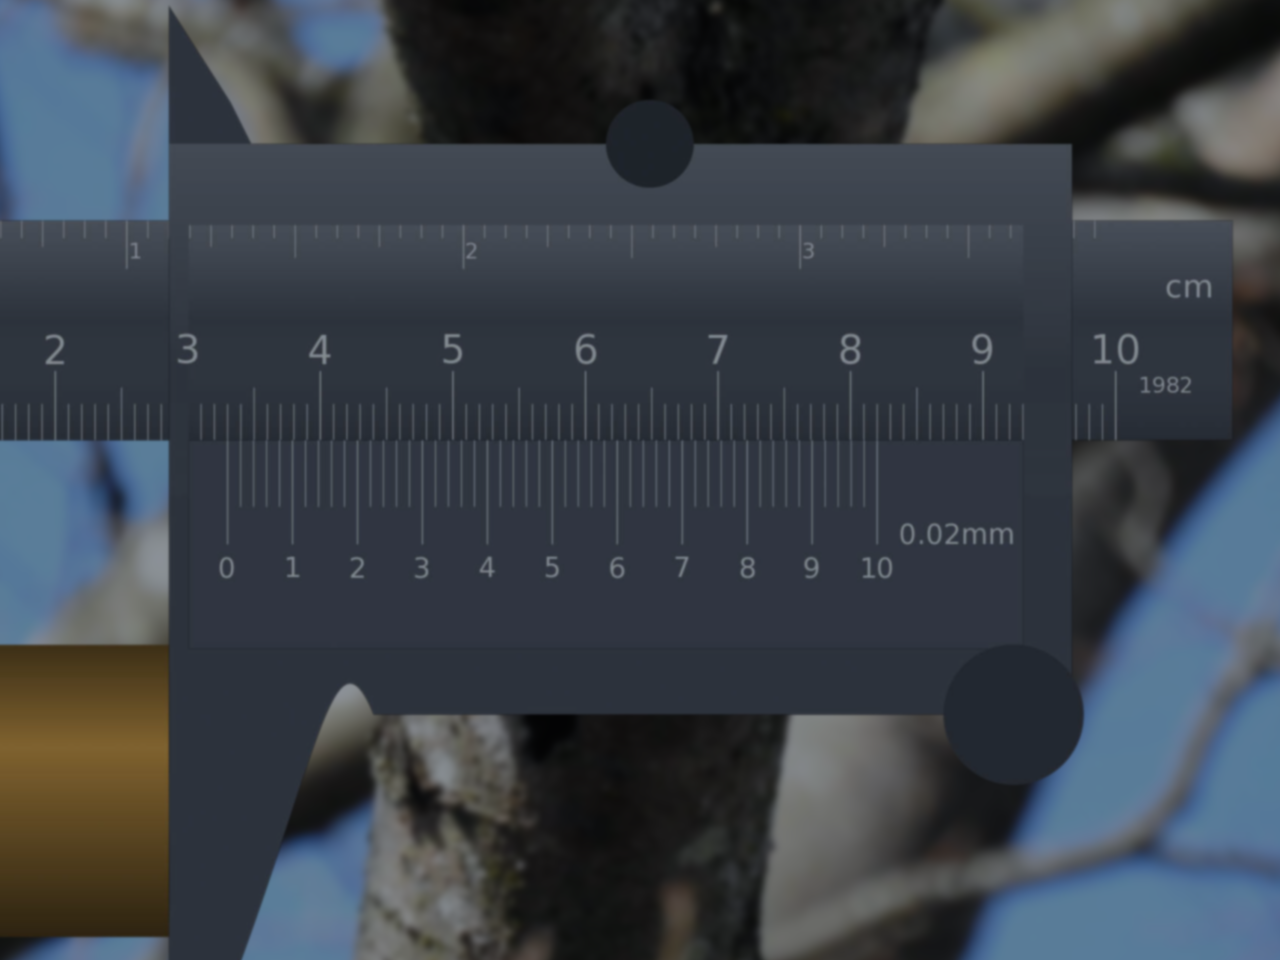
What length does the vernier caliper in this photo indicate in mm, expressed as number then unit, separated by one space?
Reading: 33.0 mm
